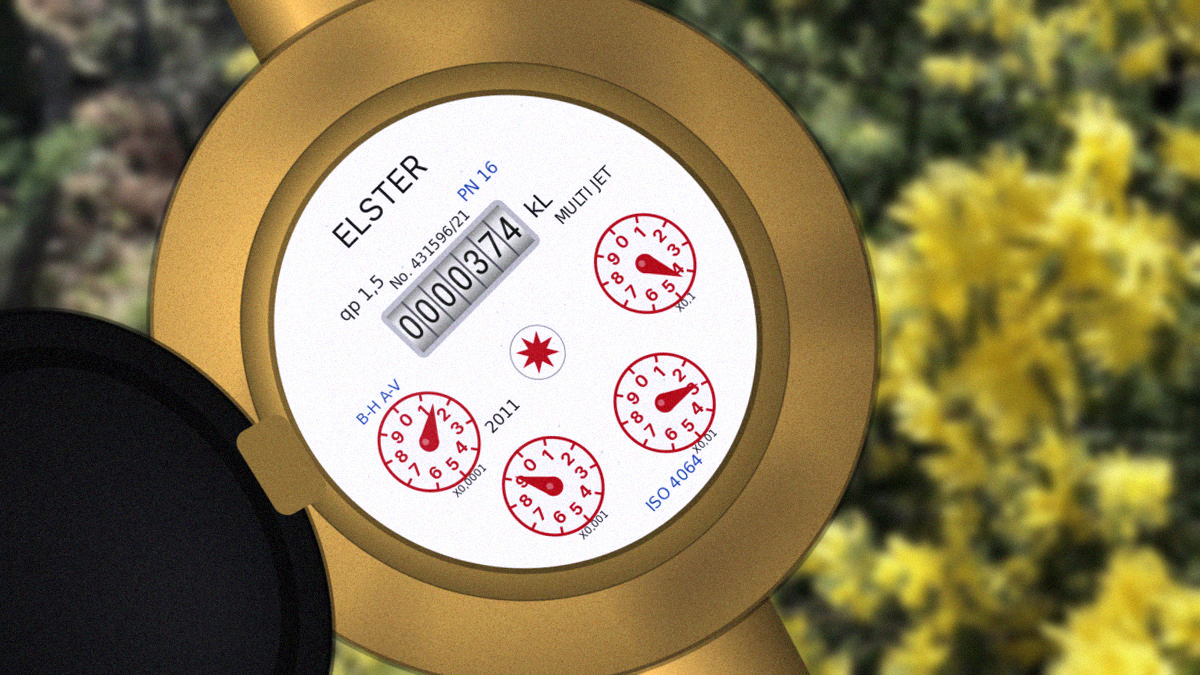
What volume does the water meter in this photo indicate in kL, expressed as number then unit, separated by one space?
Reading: 374.4291 kL
